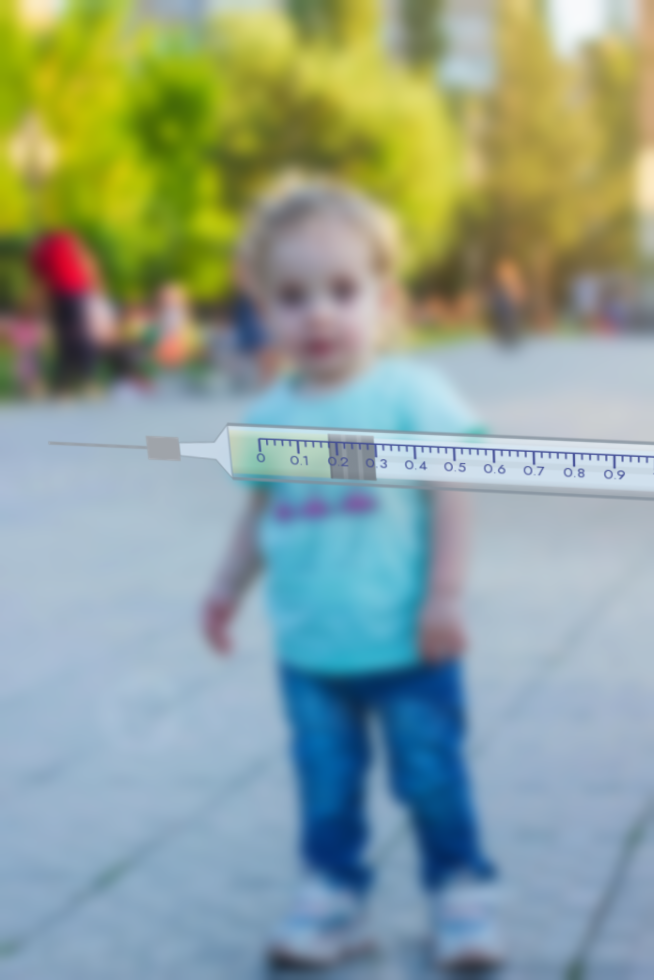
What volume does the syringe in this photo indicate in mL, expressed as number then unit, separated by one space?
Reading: 0.18 mL
